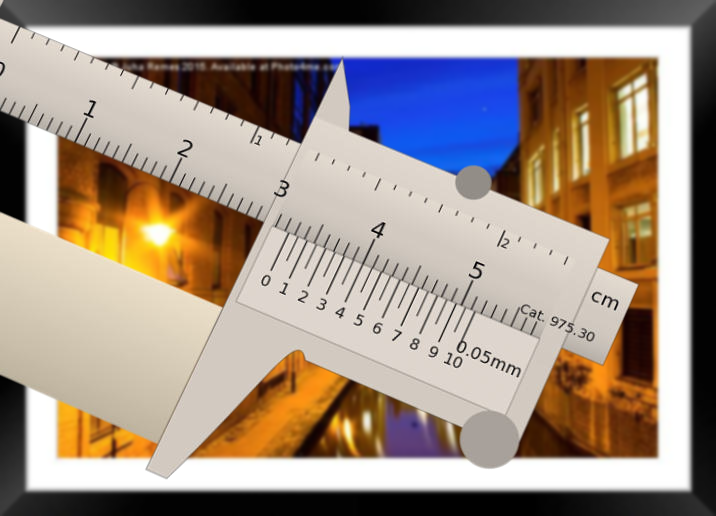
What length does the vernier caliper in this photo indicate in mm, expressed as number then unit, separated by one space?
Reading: 32.4 mm
